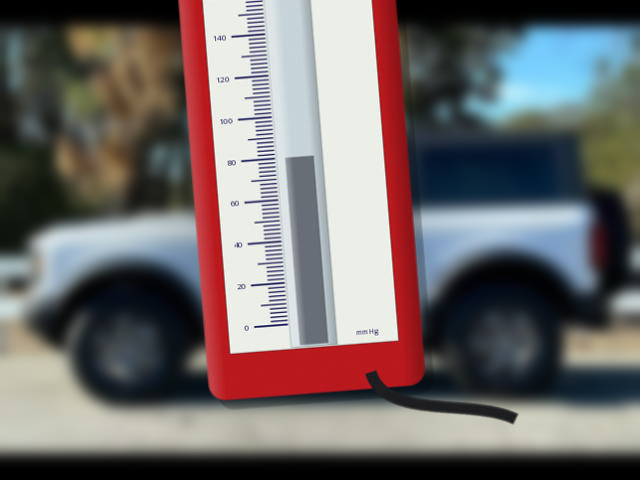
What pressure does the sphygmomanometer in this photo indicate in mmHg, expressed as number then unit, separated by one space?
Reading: 80 mmHg
